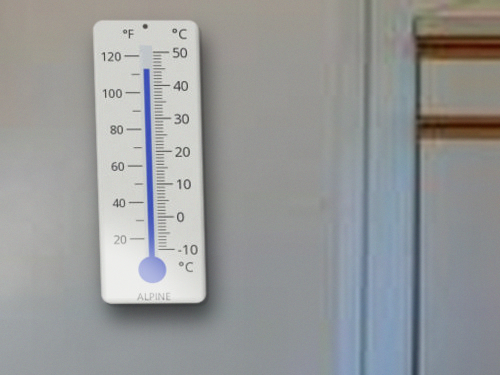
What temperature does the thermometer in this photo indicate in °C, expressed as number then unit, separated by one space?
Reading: 45 °C
